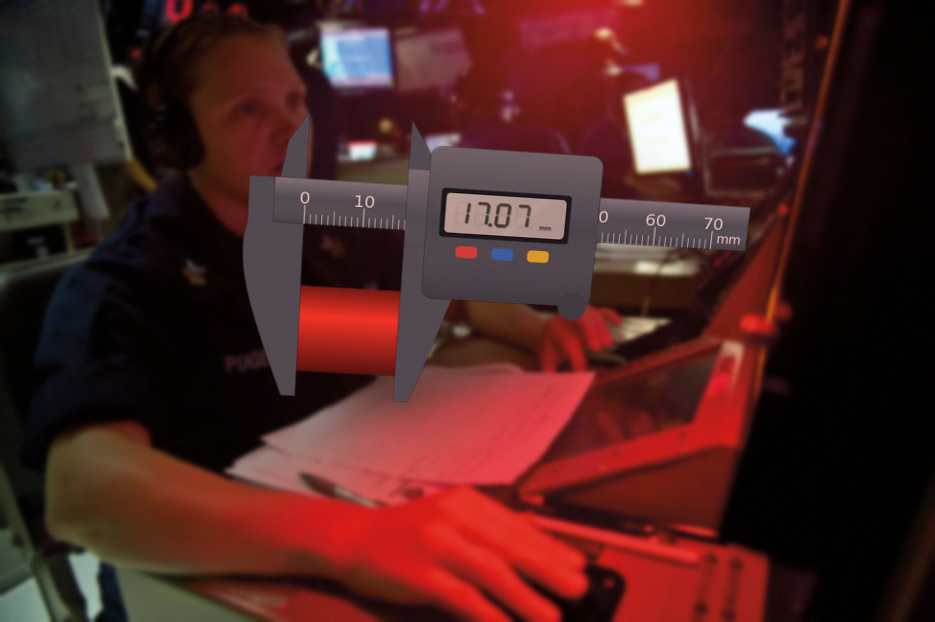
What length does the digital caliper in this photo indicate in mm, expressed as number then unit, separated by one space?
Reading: 17.07 mm
